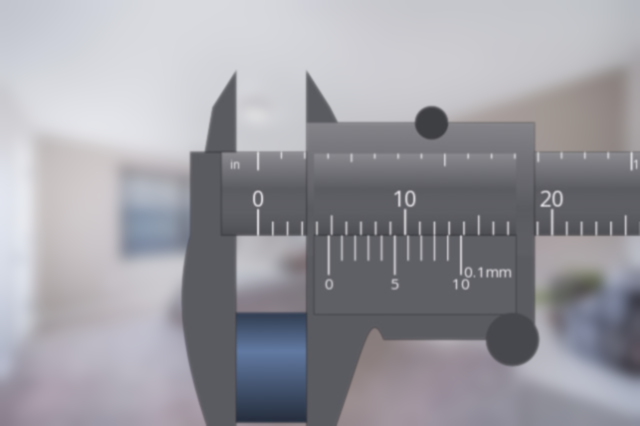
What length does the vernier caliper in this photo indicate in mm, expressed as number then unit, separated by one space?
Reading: 4.8 mm
